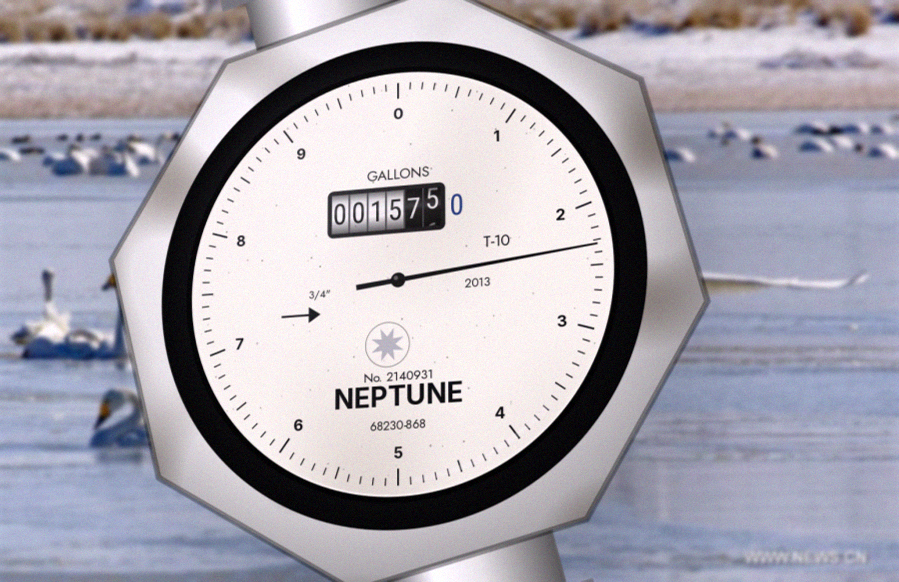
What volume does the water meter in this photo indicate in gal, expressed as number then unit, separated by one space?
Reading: 15752.3 gal
